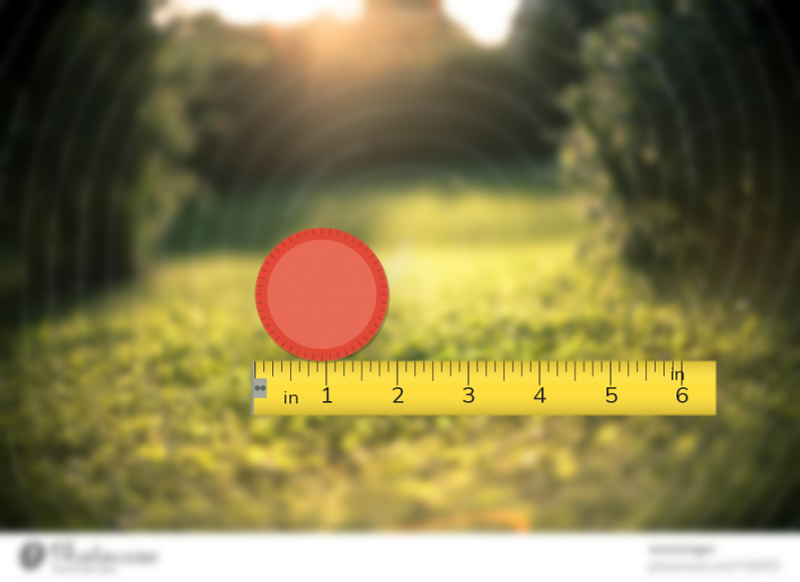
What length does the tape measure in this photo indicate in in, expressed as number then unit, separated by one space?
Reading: 1.875 in
